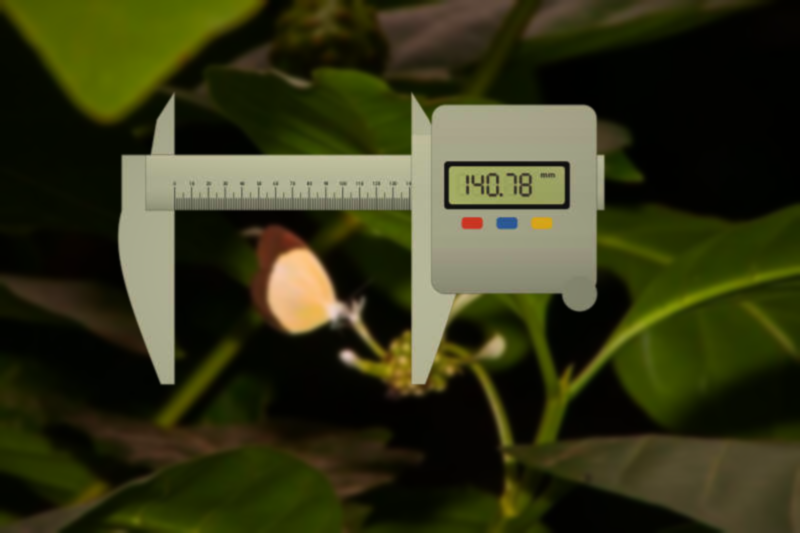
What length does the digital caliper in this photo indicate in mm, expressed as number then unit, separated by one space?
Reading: 140.78 mm
